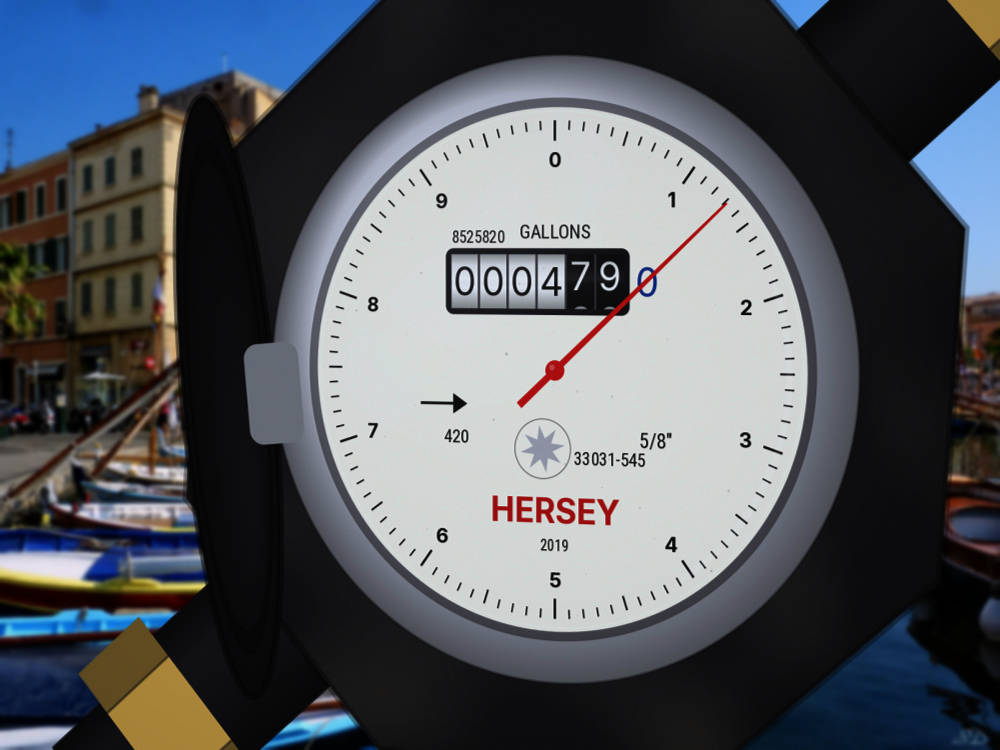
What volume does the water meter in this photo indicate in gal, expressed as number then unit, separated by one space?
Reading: 4791.3 gal
